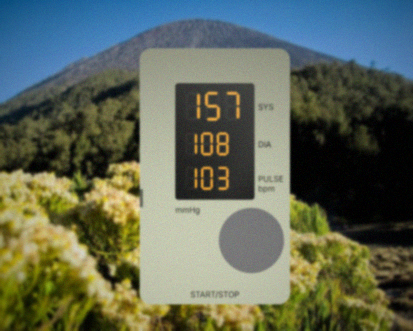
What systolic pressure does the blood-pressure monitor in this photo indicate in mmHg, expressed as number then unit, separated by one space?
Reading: 157 mmHg
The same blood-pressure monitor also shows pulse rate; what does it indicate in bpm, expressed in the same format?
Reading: 103 bpm
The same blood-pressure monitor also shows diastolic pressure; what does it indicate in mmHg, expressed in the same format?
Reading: 108 mmHg
